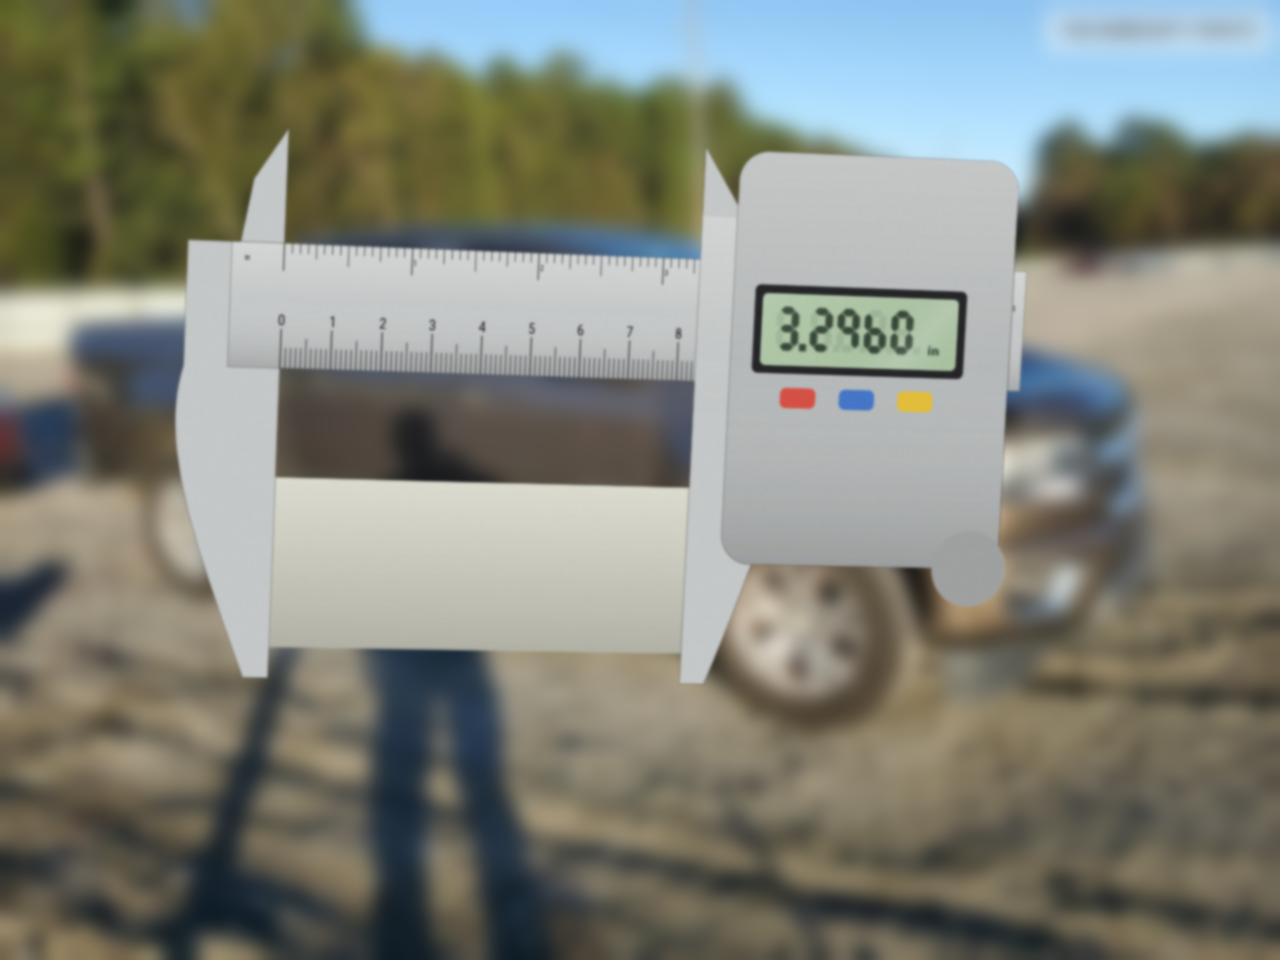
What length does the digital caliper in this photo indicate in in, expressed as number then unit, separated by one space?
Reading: 3.2960 in
